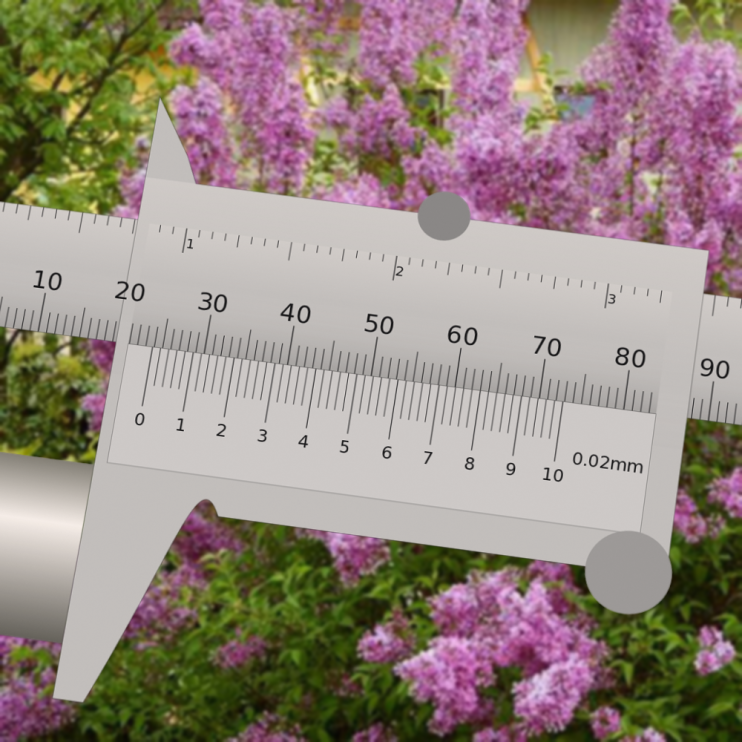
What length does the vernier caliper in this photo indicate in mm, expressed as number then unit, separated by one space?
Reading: 23.8 mm
